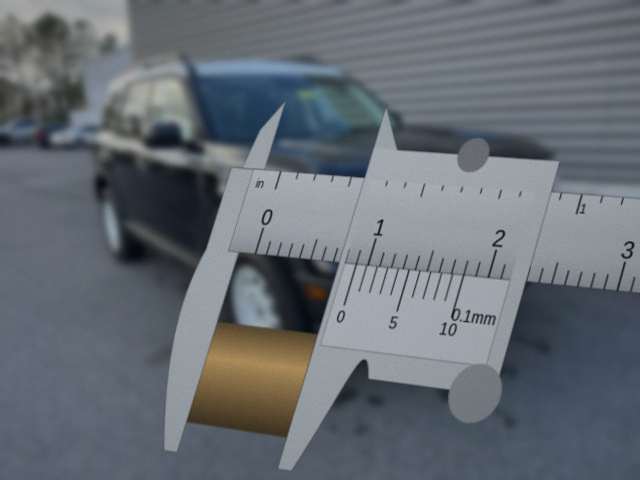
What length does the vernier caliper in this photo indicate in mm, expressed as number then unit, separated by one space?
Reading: 9.0 mm
